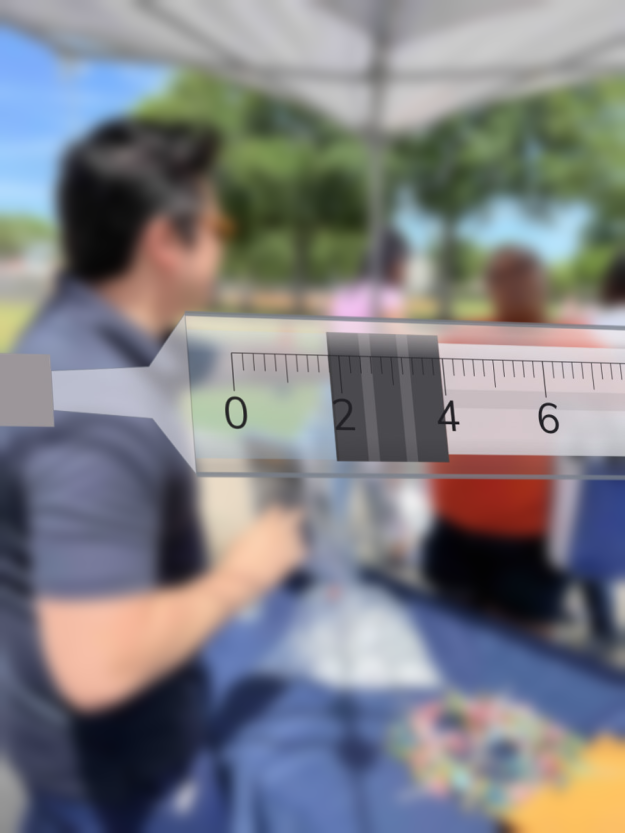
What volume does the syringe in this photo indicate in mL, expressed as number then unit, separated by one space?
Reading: 1.8 mL
